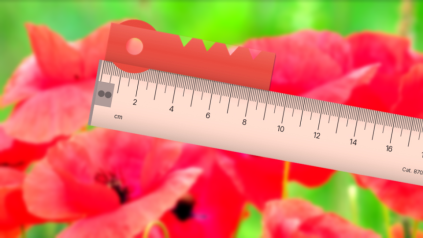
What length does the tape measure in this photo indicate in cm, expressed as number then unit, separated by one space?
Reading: 9 cm
